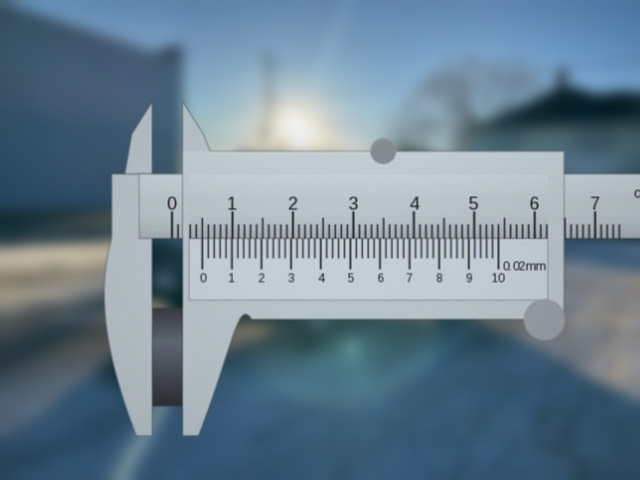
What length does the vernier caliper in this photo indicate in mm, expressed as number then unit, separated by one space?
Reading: 5.0 mm
